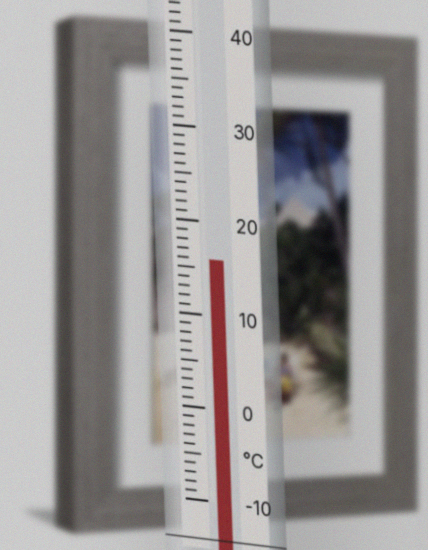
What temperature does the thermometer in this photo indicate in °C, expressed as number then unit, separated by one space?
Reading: 16 °C
